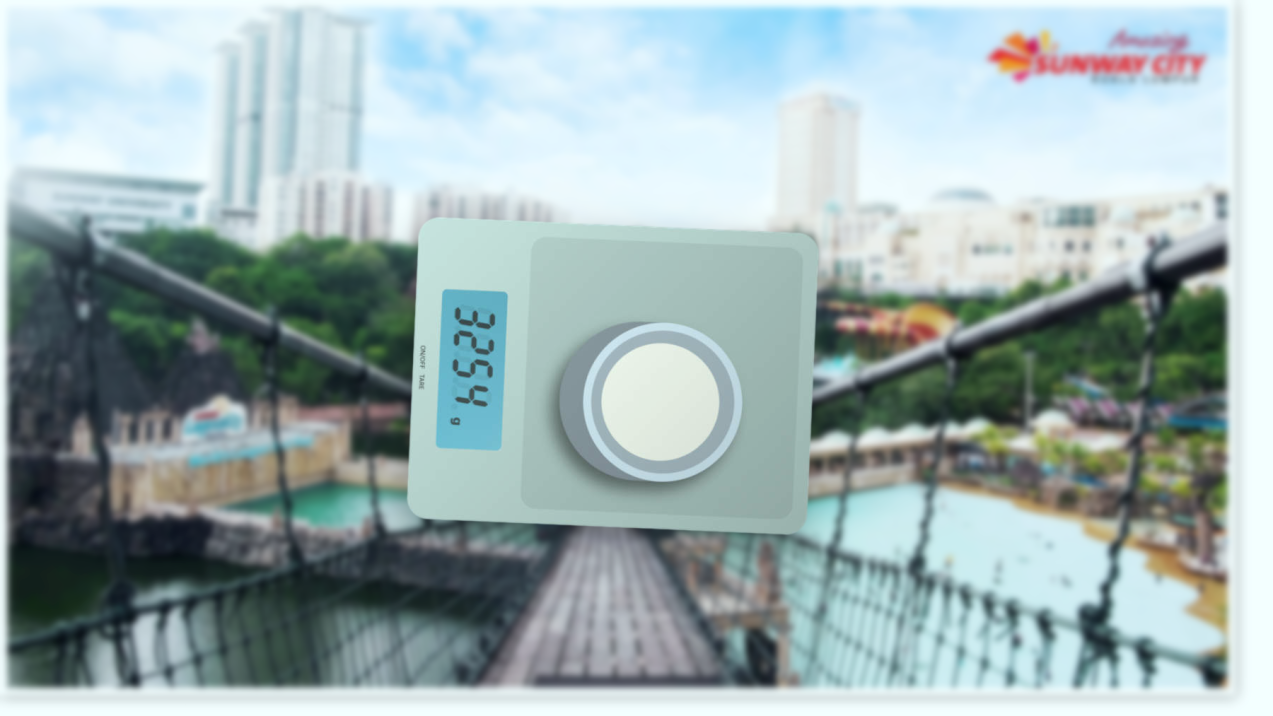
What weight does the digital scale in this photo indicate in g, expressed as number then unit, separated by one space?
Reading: 3254 g
